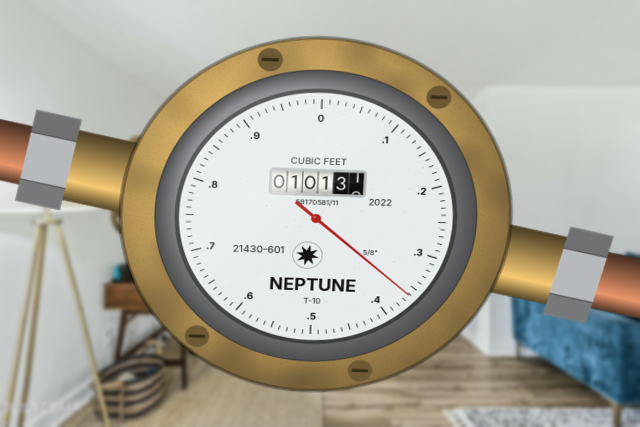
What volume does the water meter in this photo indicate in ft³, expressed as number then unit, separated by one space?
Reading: 10131.36 ft³
